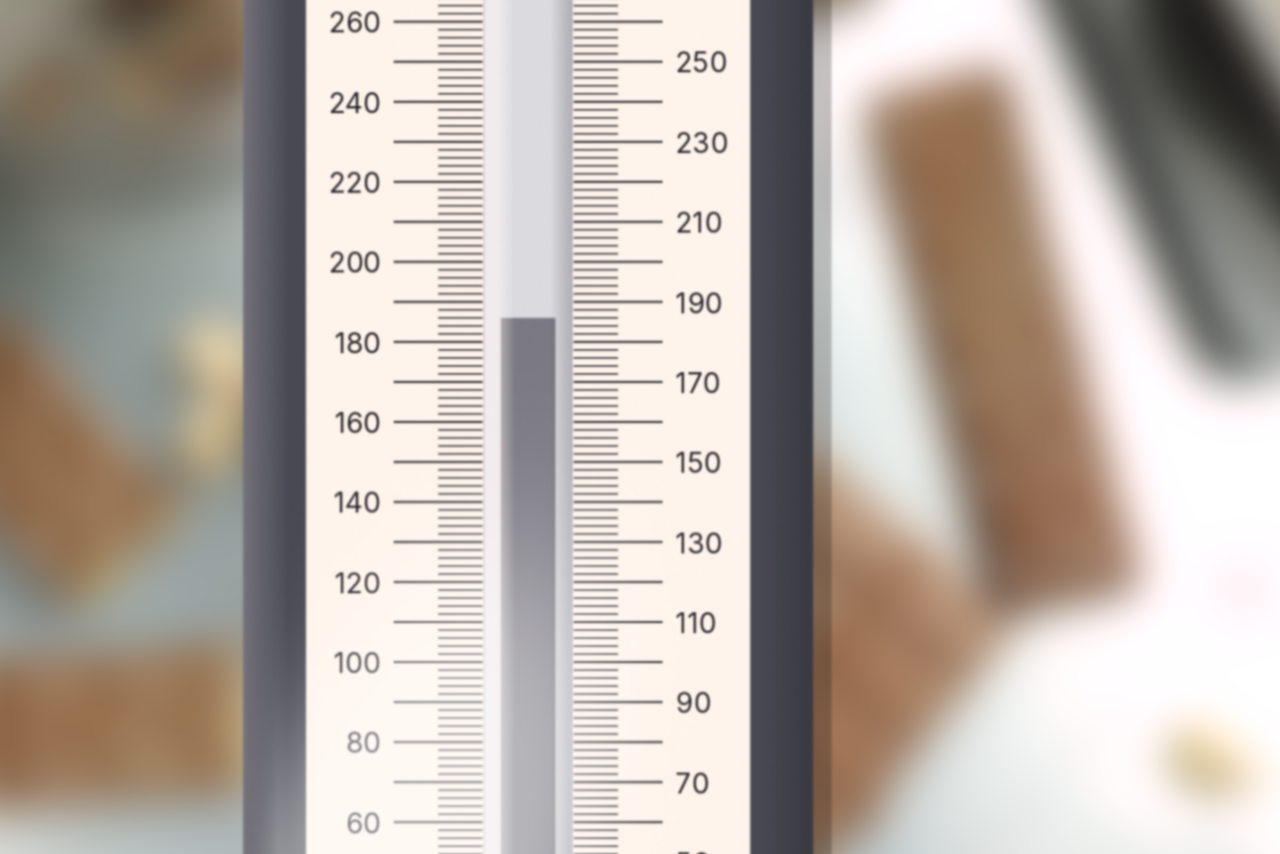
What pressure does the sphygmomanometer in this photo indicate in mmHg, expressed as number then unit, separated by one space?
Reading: 186 mmHg
